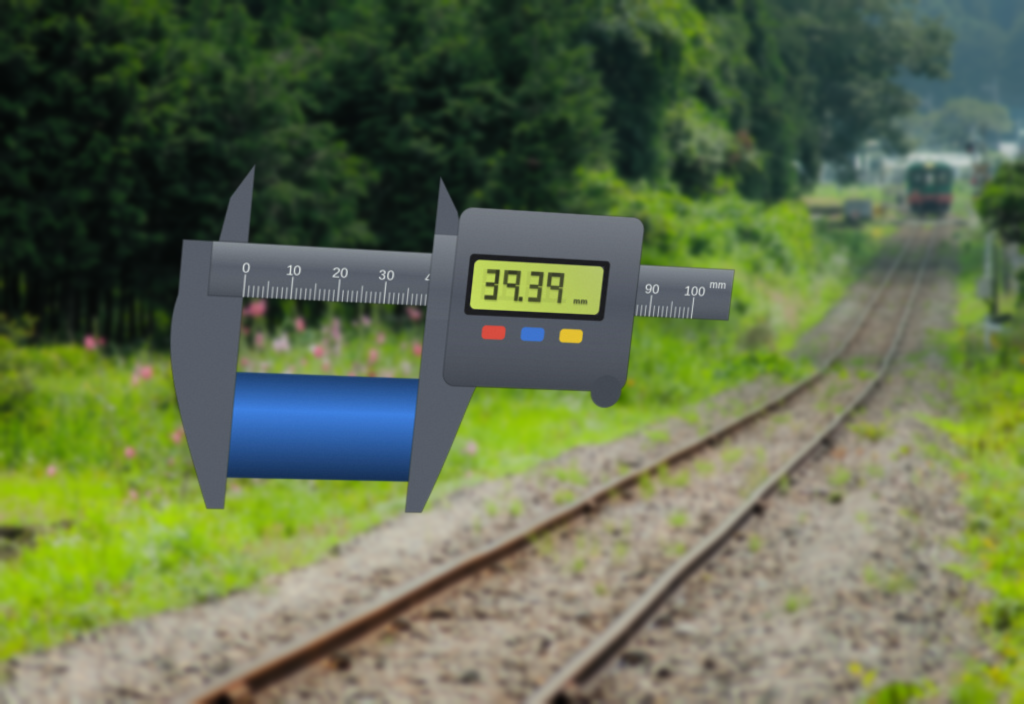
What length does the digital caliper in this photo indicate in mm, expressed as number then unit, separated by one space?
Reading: 39.39 mm
